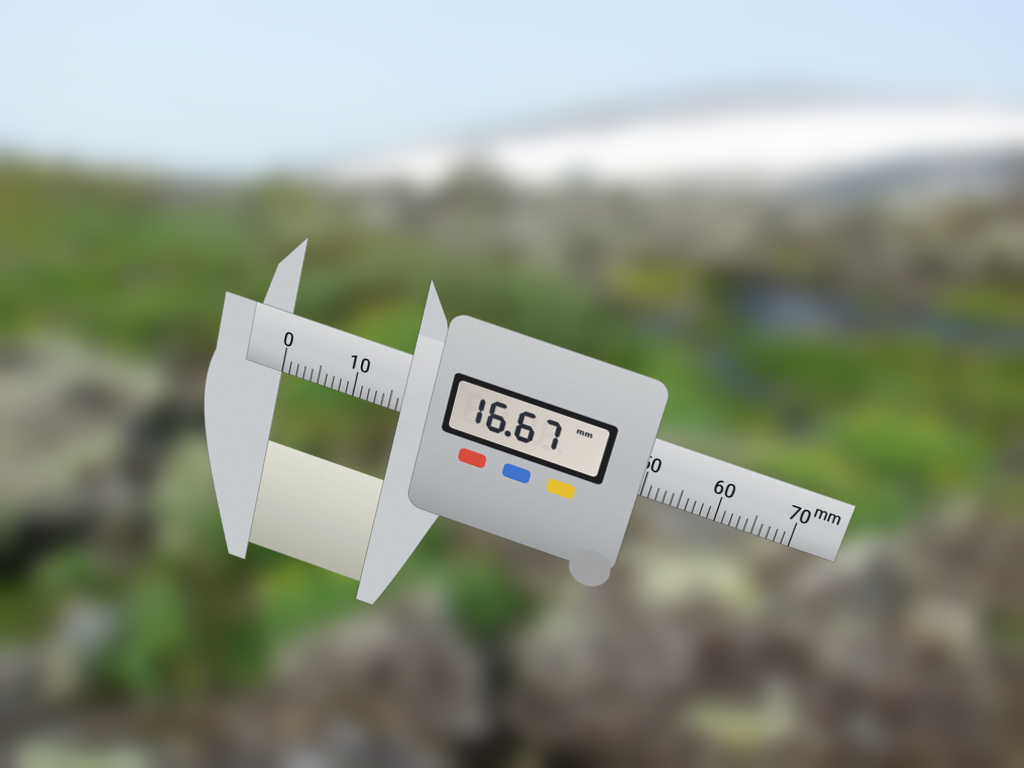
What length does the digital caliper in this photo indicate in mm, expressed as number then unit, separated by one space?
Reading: 16.67 mm
